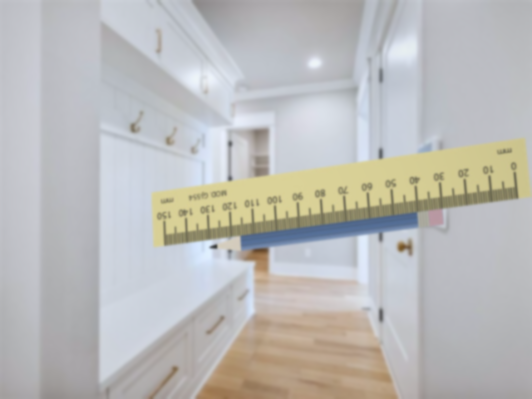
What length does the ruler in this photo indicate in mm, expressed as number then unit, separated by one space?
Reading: 100 mm
